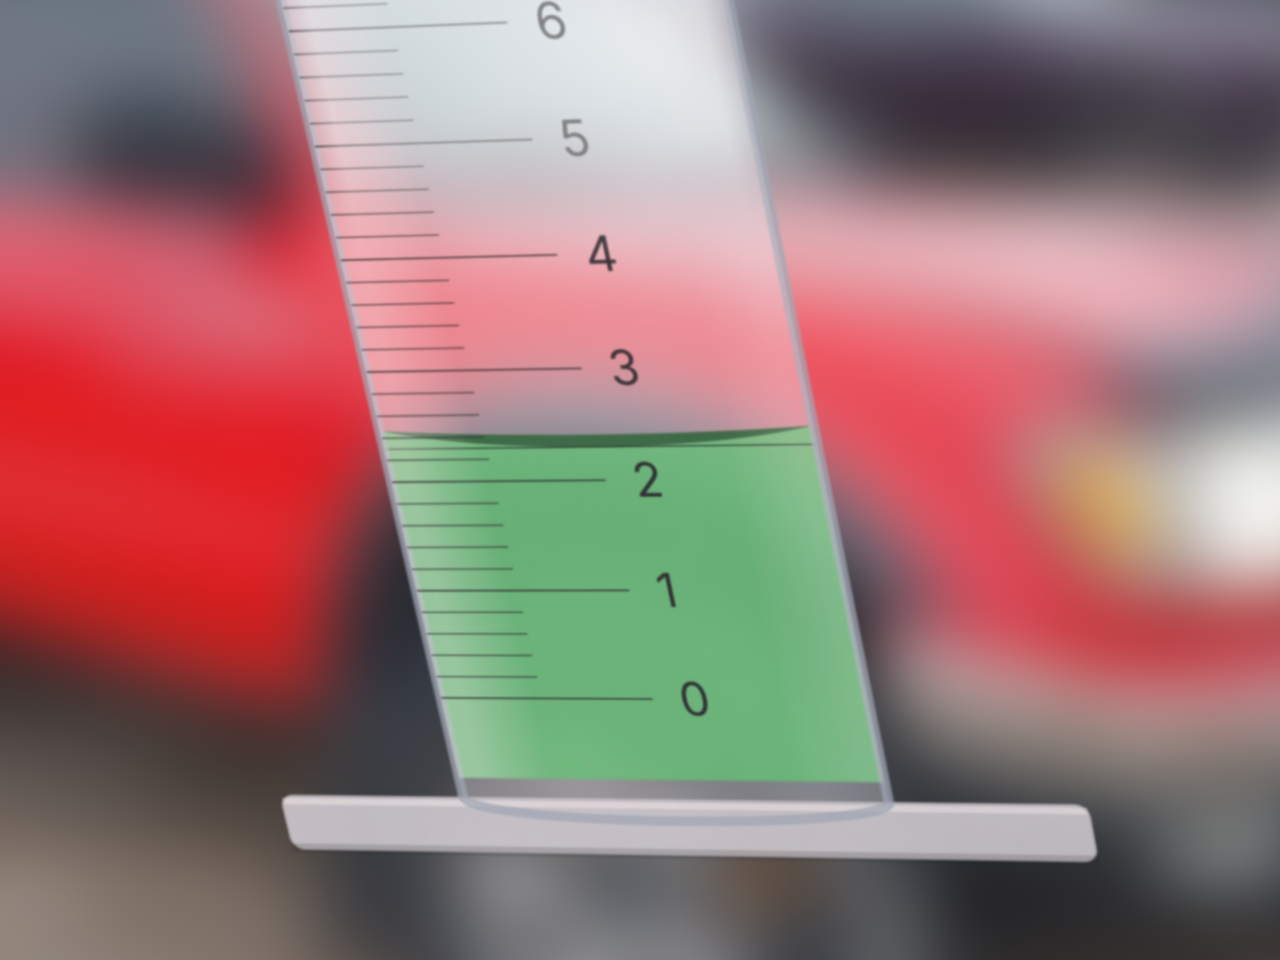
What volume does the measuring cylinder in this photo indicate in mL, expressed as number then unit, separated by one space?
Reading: 2.3 mL
